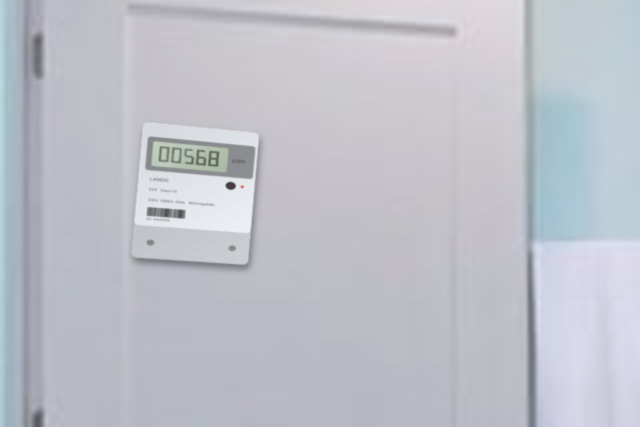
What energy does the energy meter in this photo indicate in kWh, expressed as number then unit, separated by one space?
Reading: 568 kWh
